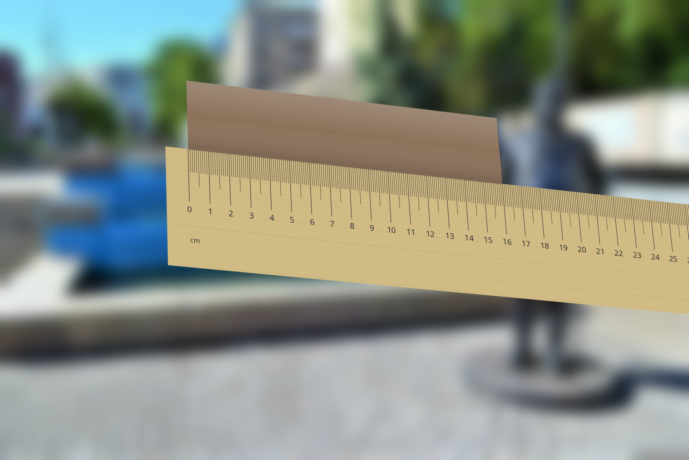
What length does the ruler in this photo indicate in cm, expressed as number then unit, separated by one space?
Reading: 16 cm
